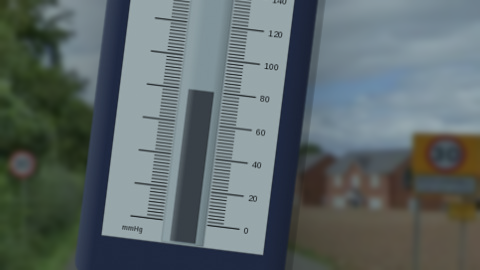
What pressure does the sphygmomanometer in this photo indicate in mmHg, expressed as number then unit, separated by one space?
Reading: 80 mmHg
